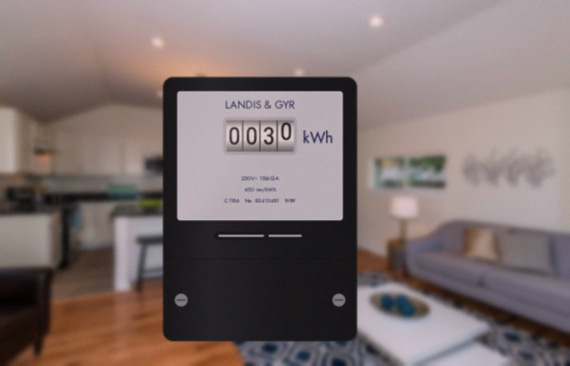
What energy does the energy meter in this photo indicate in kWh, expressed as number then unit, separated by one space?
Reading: 30 kWh
